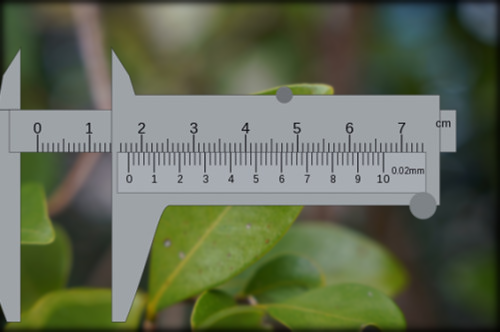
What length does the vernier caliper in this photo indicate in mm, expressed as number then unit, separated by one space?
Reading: 17.5 mm
